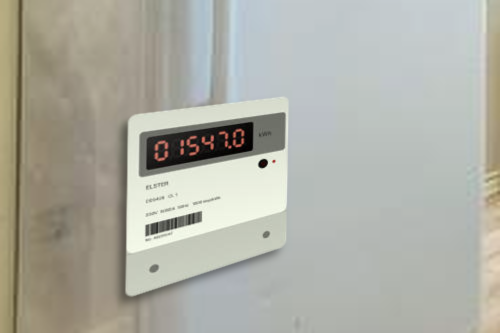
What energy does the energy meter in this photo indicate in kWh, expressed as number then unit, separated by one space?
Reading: 1547.0 kWh
